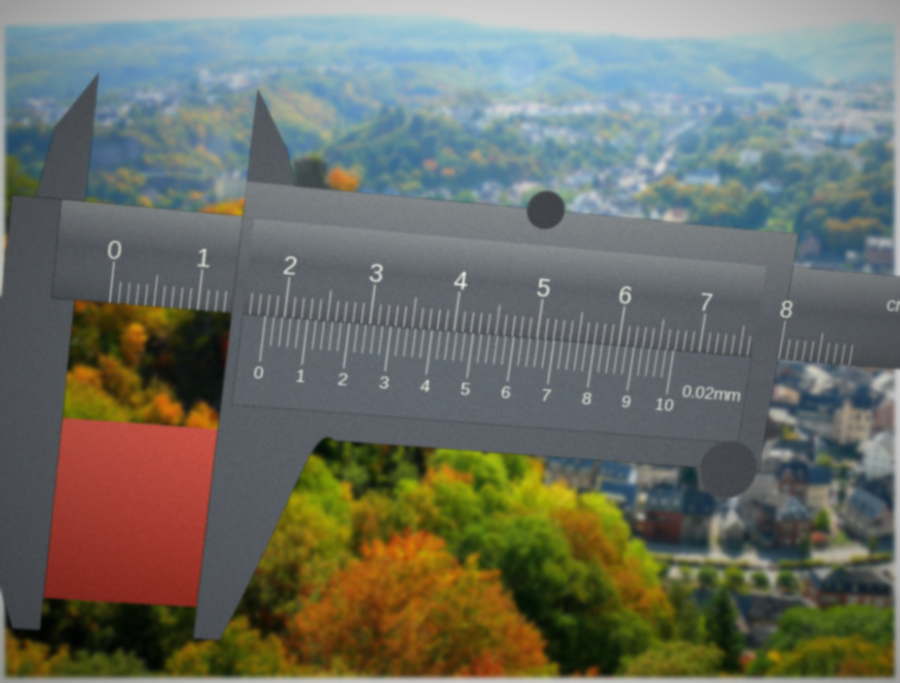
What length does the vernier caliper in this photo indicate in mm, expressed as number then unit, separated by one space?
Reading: 17.8 mm
